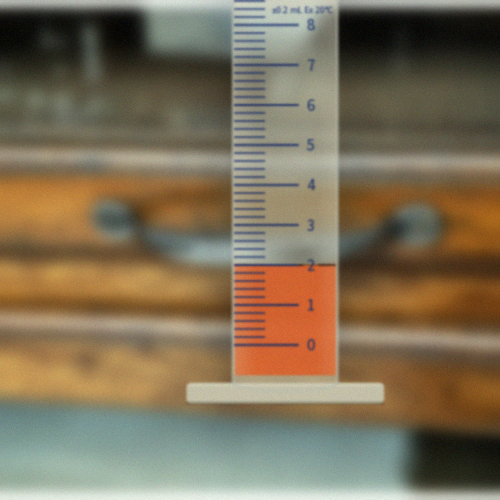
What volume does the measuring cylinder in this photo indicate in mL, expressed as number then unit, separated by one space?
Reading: 2 mL
